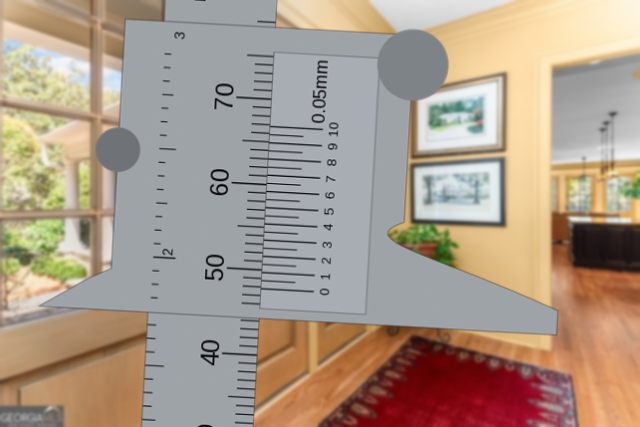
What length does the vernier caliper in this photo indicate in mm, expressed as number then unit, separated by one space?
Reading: 47.8 mm
